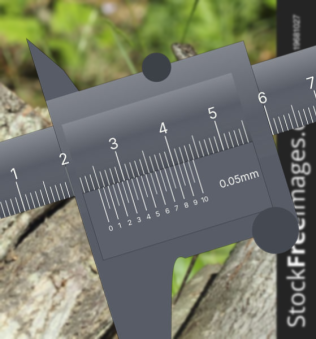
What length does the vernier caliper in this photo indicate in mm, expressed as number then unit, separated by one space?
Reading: 24.8 mm
